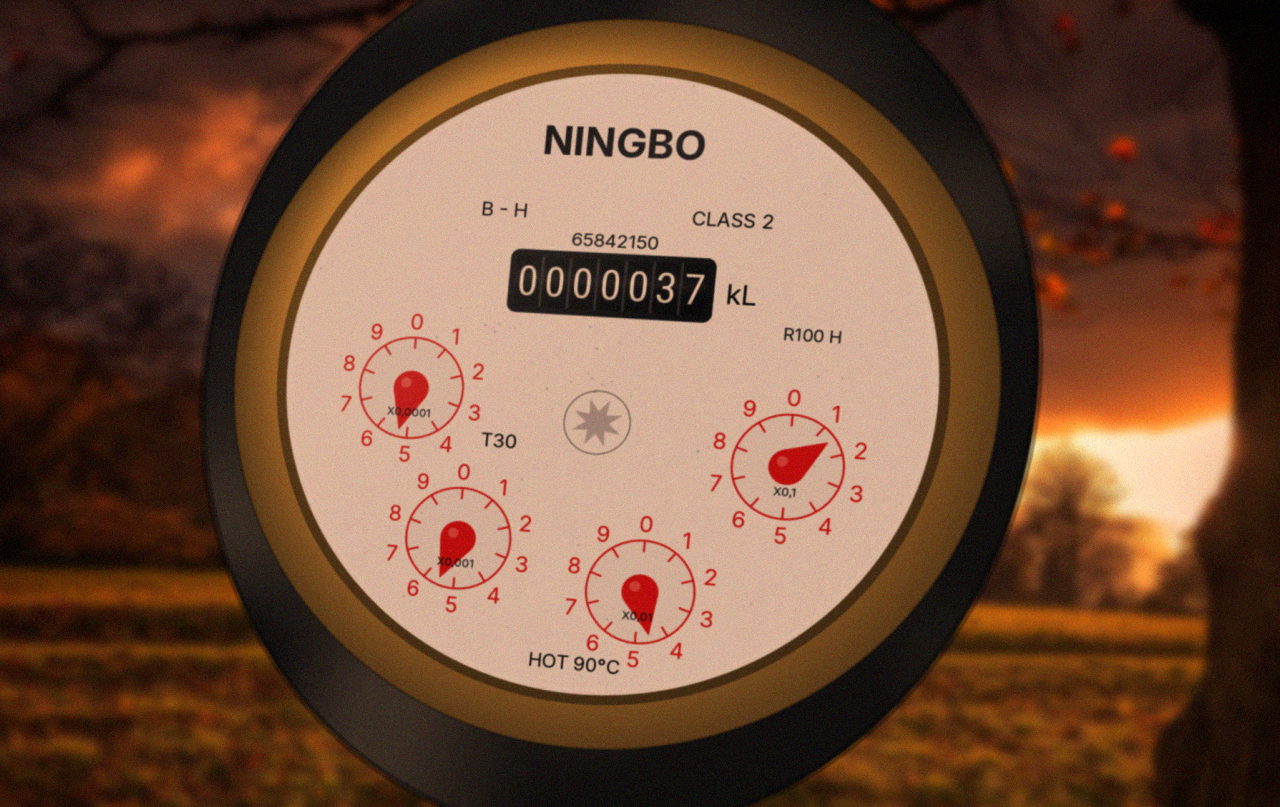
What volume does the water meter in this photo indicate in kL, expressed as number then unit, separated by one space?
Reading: 37.1455 kL
